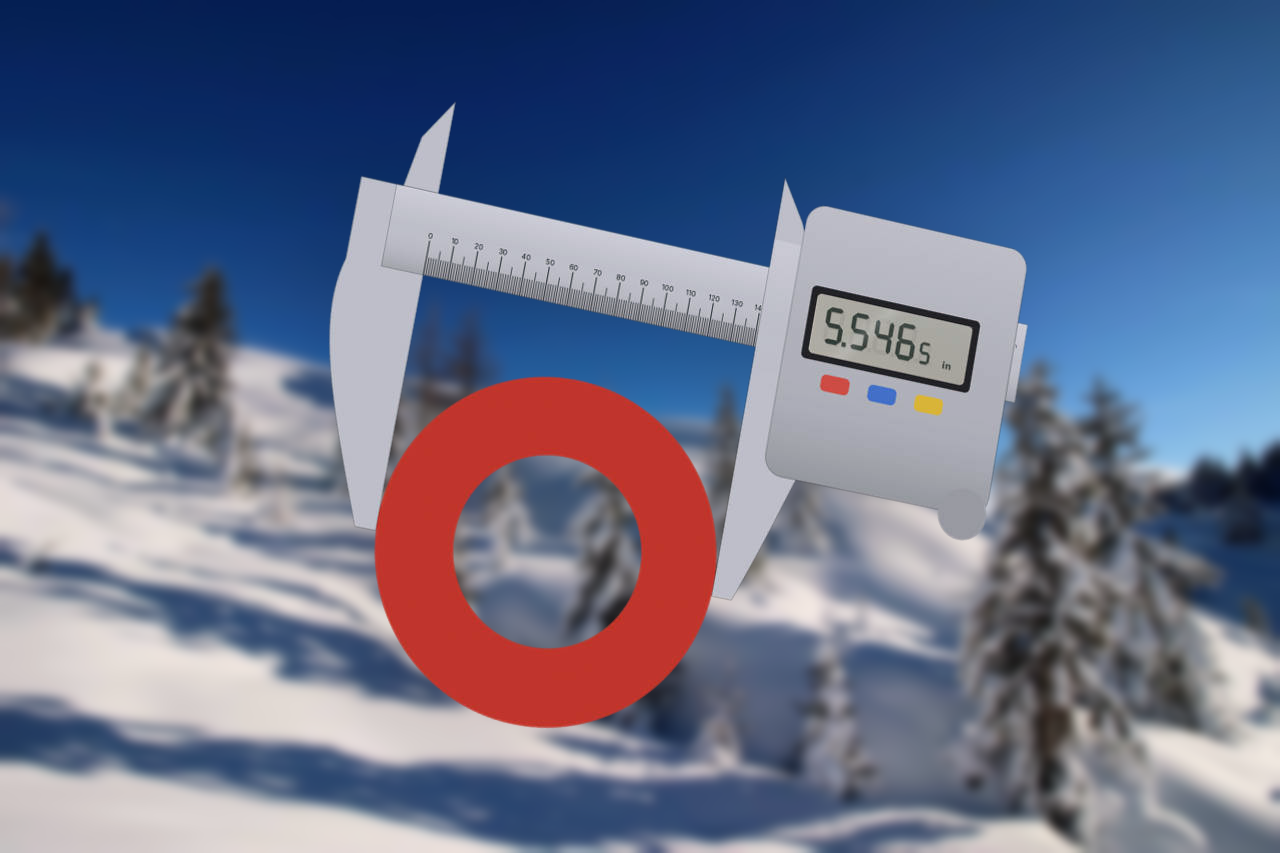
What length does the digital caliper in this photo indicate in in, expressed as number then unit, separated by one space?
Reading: 5.5465 in
